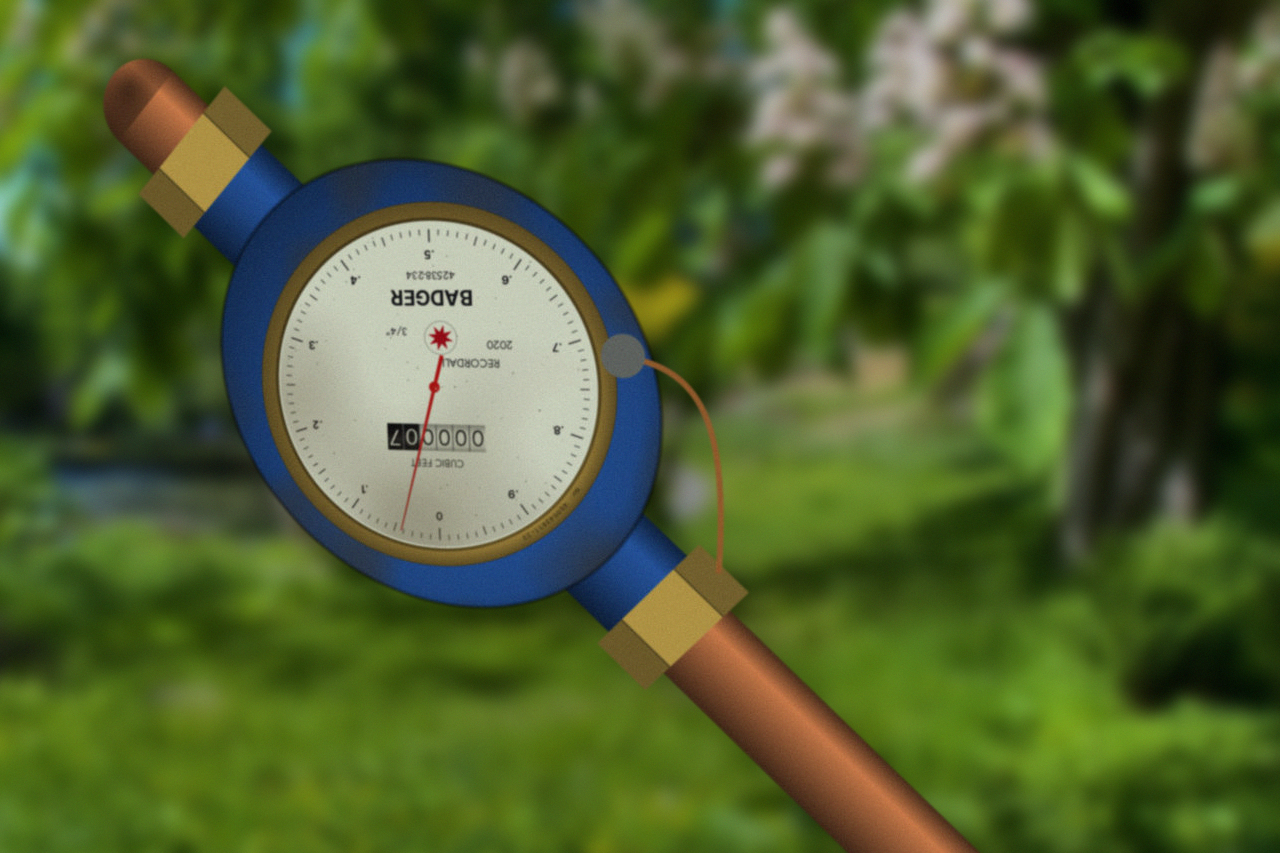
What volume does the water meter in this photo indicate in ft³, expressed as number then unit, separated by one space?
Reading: 7.04 ft³
